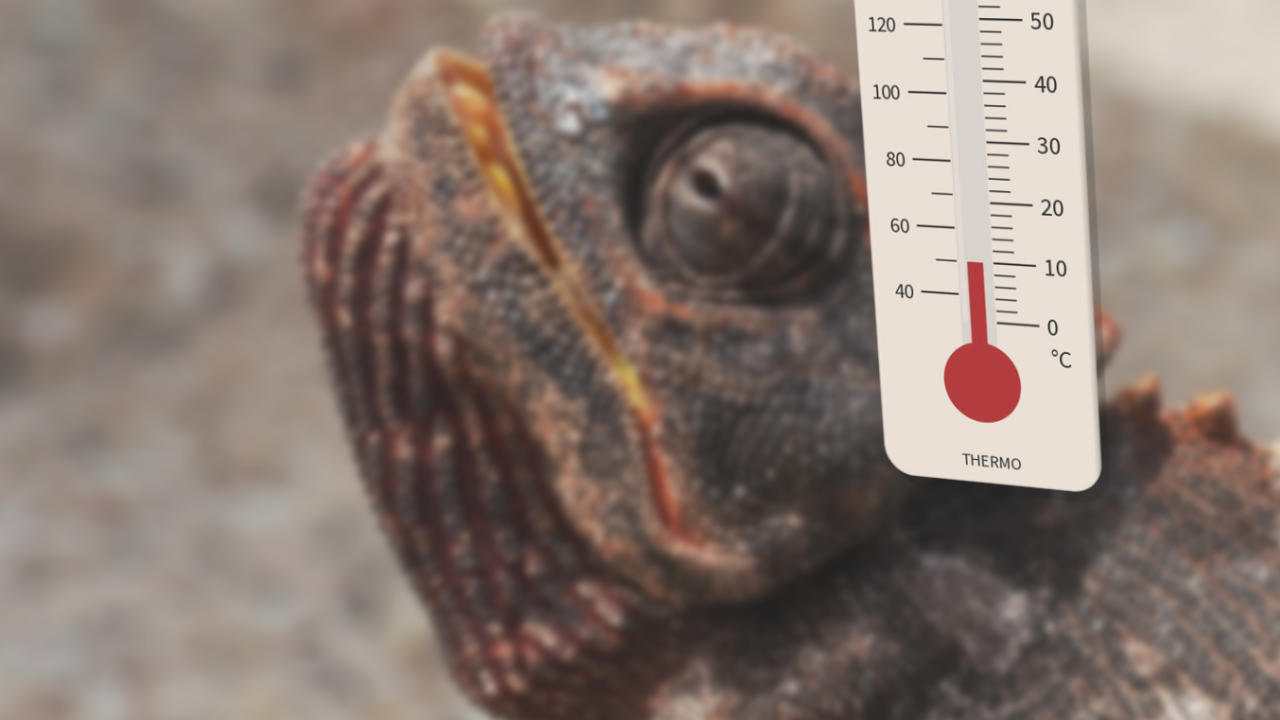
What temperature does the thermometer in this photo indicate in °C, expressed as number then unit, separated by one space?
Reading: 10 °C
